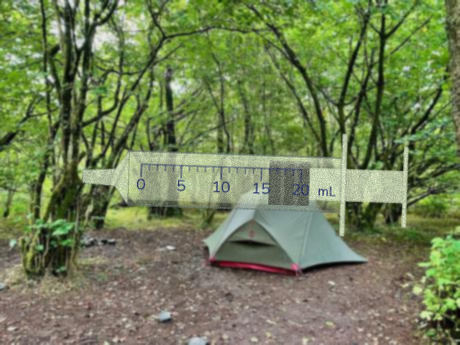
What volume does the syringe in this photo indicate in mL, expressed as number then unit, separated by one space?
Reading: 16 mL
